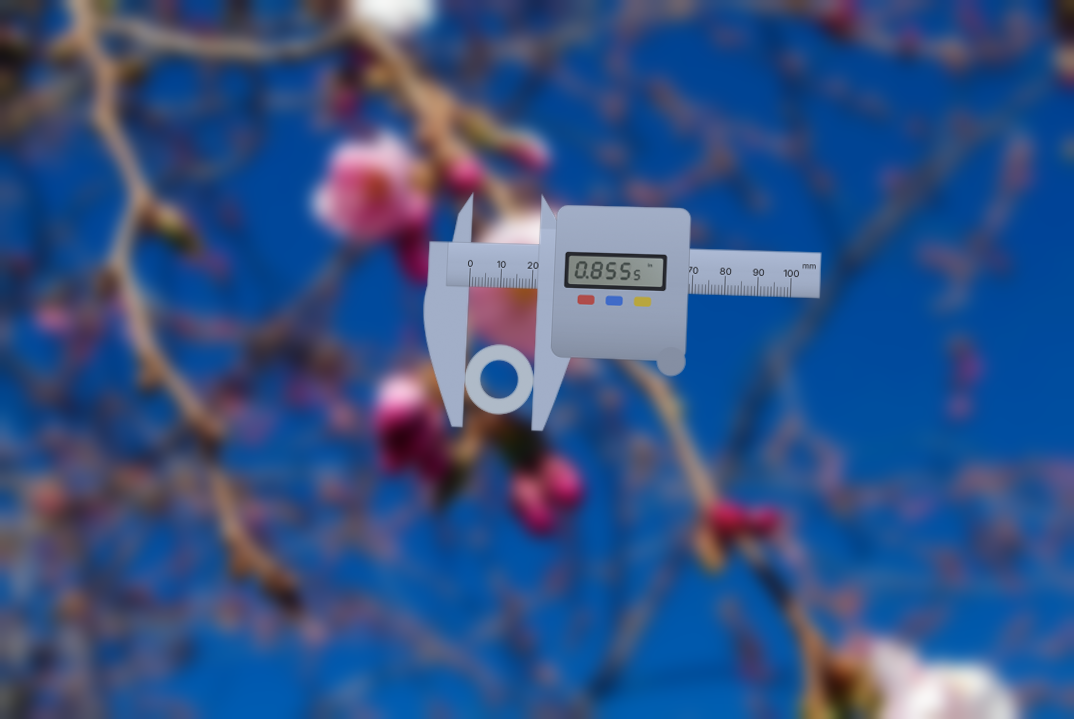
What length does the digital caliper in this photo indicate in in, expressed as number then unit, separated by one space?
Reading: 0.8555 in
